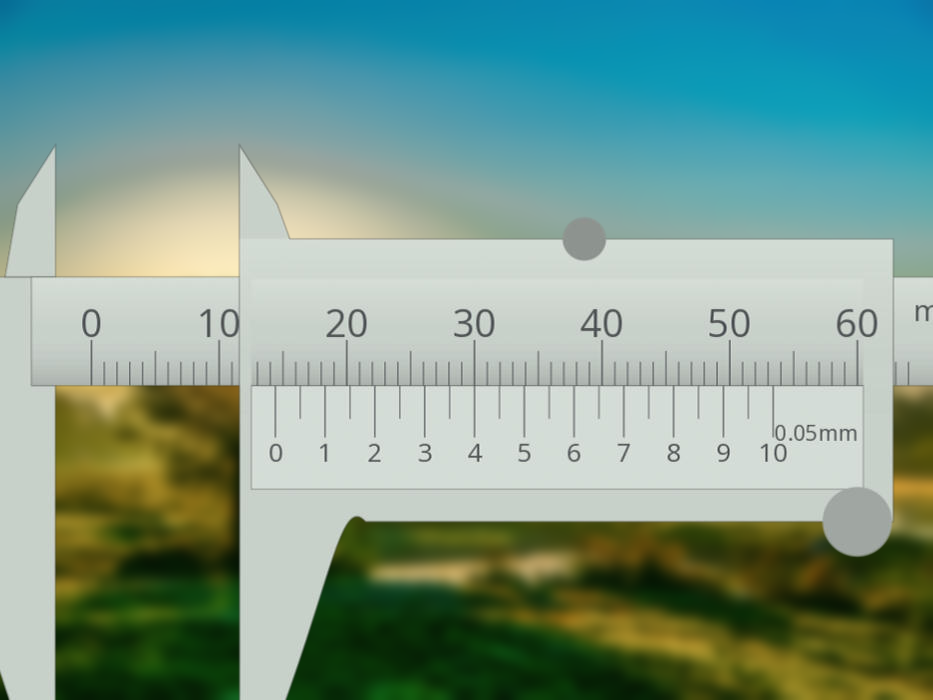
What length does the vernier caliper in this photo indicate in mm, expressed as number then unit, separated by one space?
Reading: 14.4 mm
